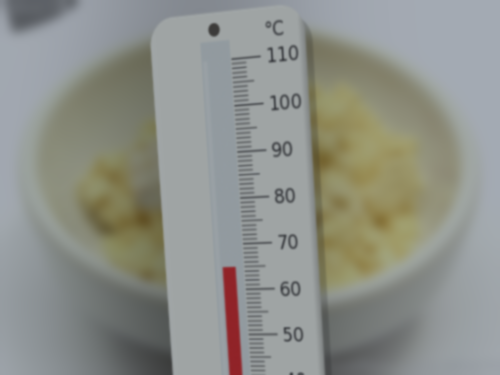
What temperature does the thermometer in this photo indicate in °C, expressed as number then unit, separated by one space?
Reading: 65 °C
